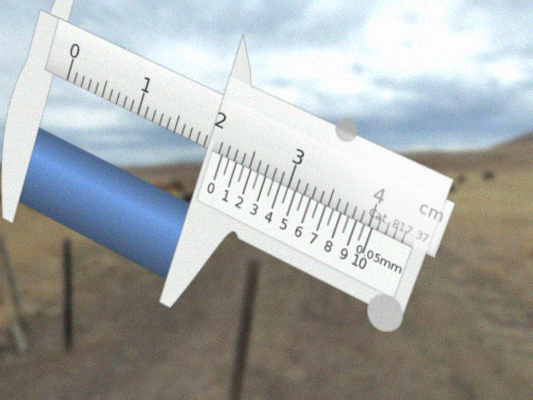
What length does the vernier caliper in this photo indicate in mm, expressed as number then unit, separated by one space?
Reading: 21.4 mm
